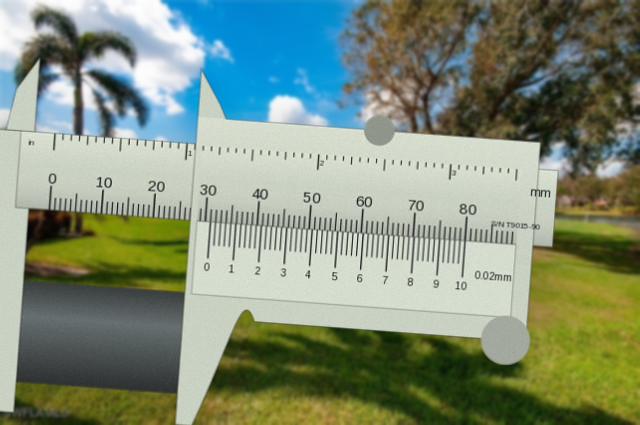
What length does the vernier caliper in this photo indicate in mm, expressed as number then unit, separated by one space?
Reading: 31.0 mm
